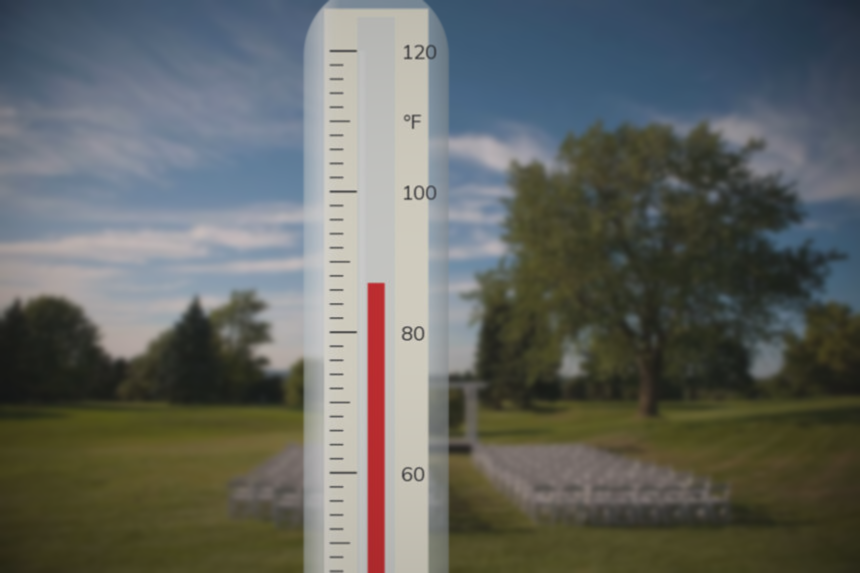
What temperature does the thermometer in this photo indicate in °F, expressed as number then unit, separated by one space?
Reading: 87 °F
